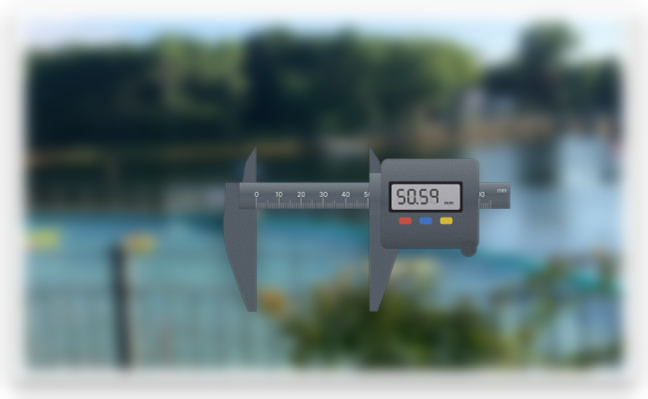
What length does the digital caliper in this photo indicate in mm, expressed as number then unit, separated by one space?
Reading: 50.59 mm
